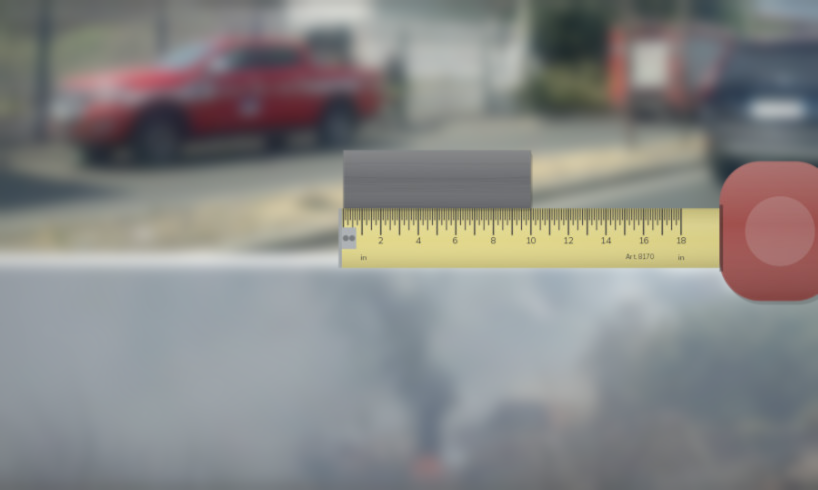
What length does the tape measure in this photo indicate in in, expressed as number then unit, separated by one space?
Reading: 10 in
